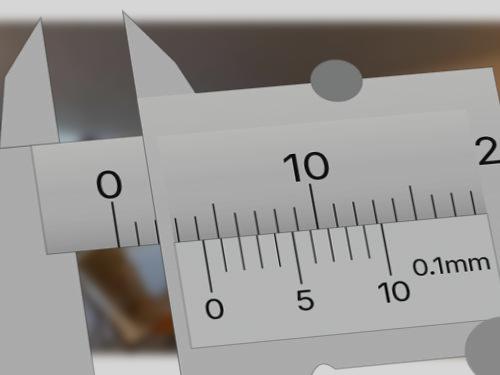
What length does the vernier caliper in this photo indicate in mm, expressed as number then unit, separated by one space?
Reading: 4.2 mm
